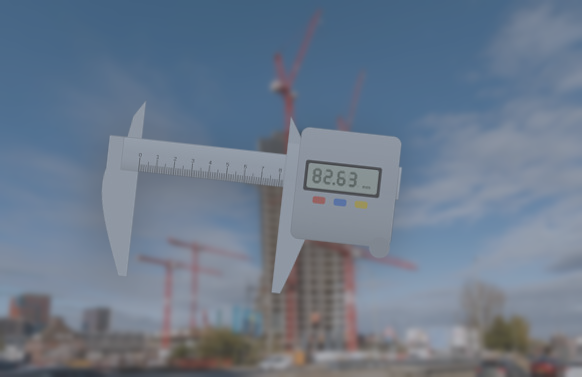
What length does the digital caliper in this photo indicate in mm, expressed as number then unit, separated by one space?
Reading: 82.63 mm
